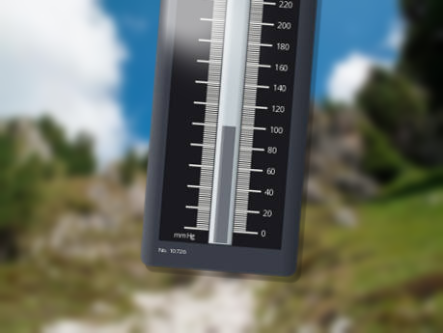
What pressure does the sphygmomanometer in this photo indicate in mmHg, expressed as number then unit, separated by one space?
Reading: 100 mmHg
